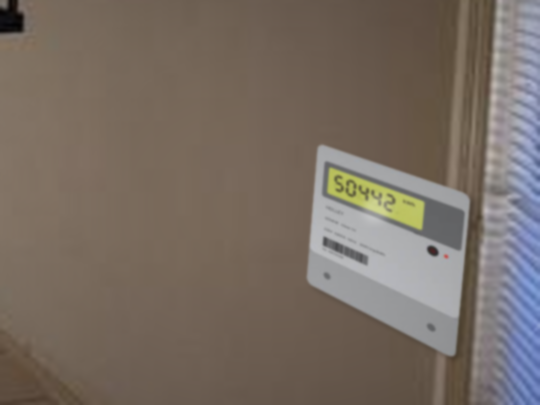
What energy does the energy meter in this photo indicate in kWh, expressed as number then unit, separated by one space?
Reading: 50442 kWh
